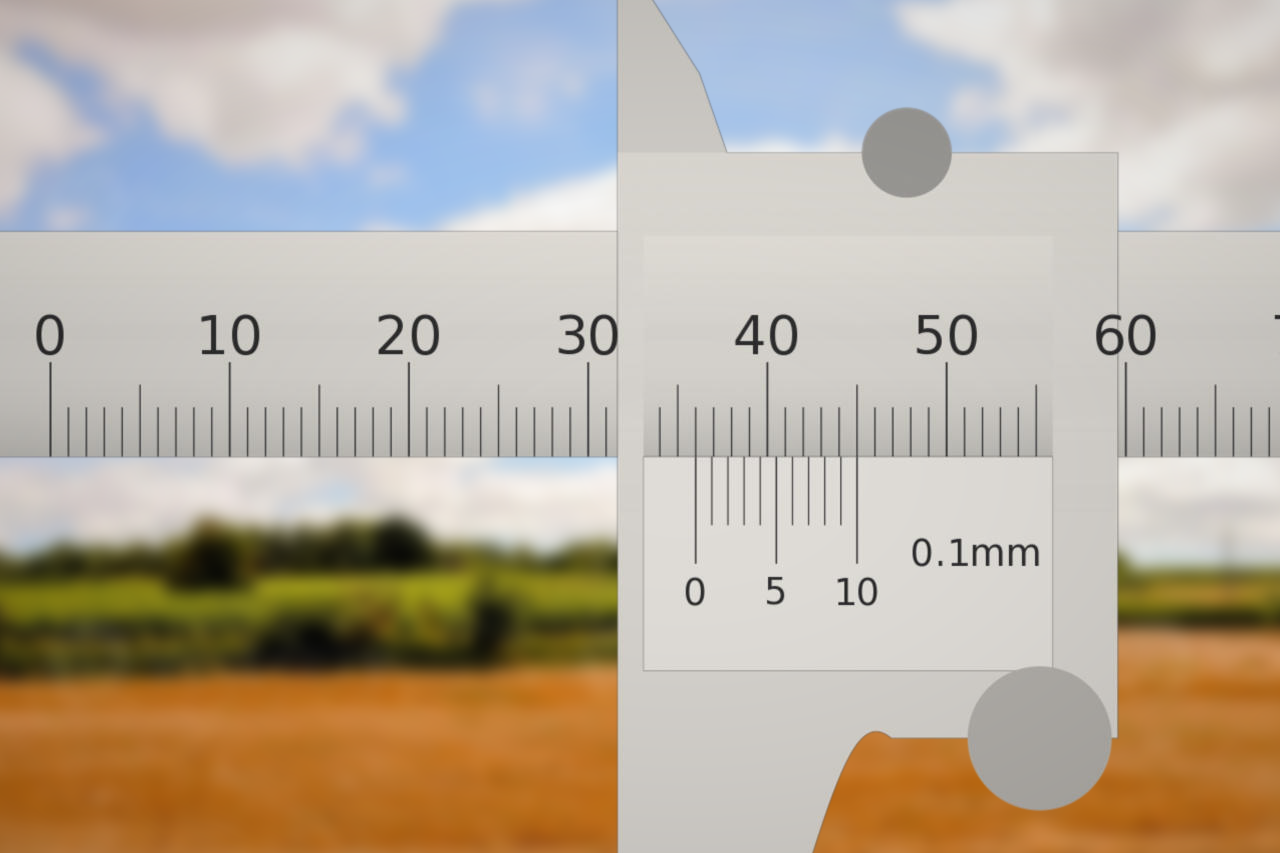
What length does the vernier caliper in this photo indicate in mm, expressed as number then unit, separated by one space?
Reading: 36.0 mm
